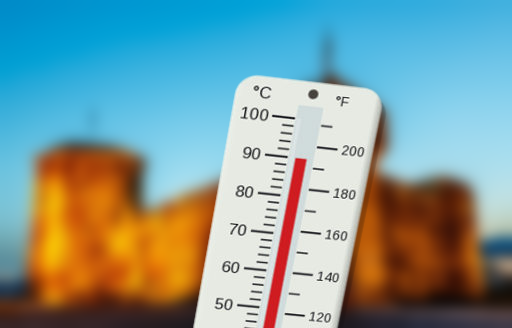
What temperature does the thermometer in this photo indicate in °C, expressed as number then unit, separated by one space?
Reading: 90 °C
